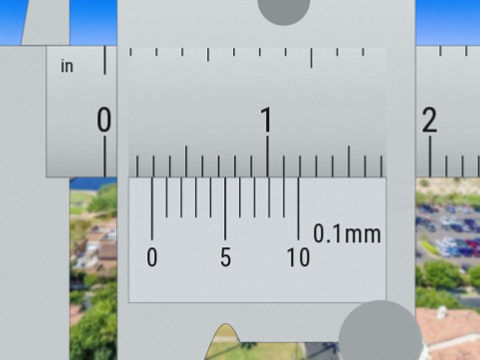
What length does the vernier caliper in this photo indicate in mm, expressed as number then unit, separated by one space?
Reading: 2.9 mm
